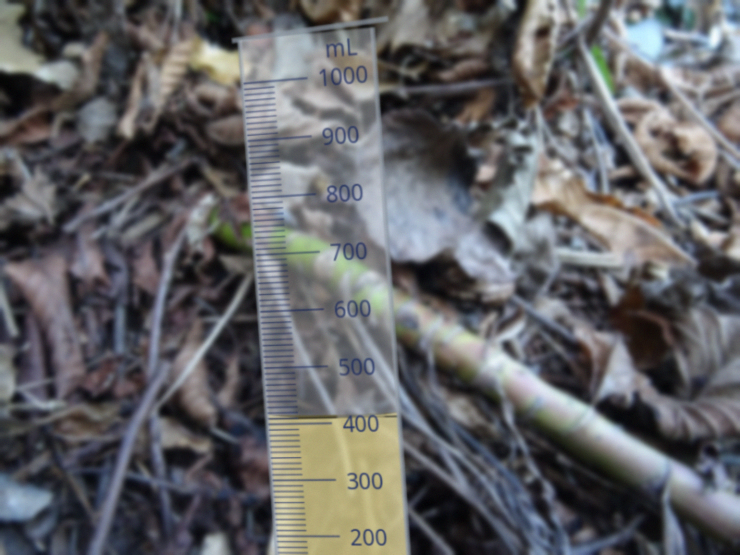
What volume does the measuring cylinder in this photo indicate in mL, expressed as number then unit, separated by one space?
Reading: 410 mL
